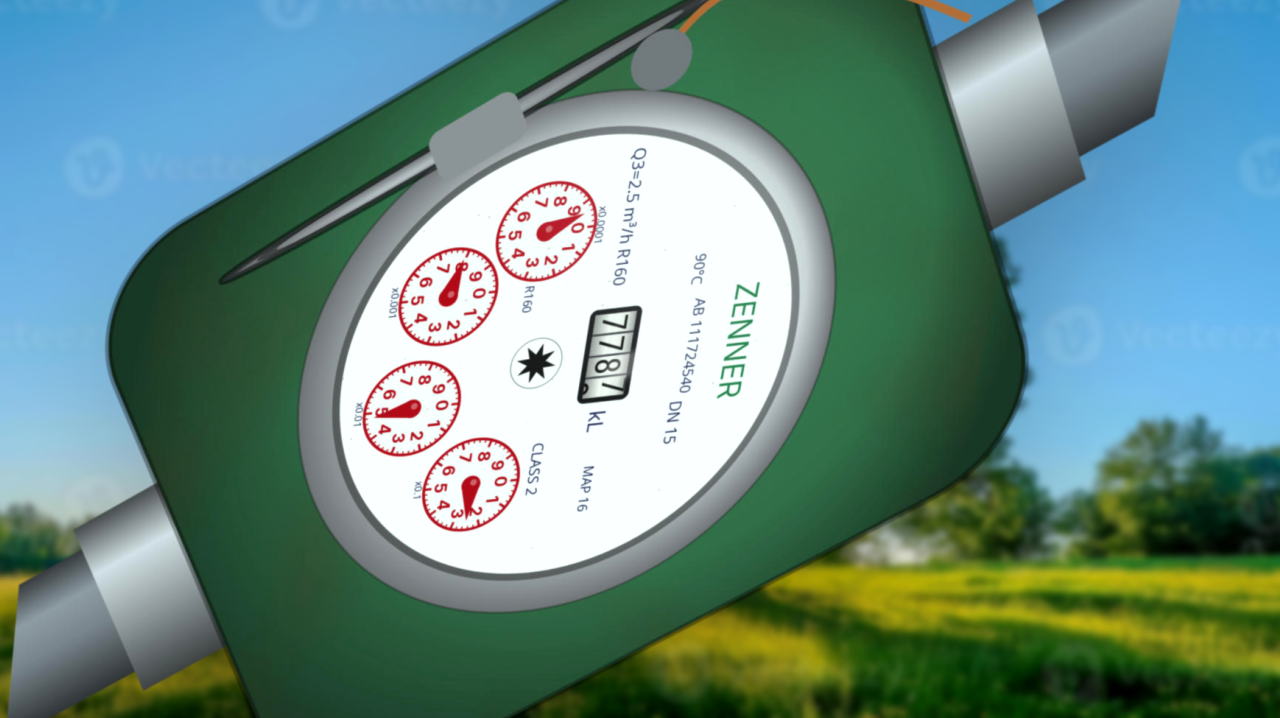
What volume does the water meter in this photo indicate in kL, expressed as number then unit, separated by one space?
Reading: 7787.2479 kL
